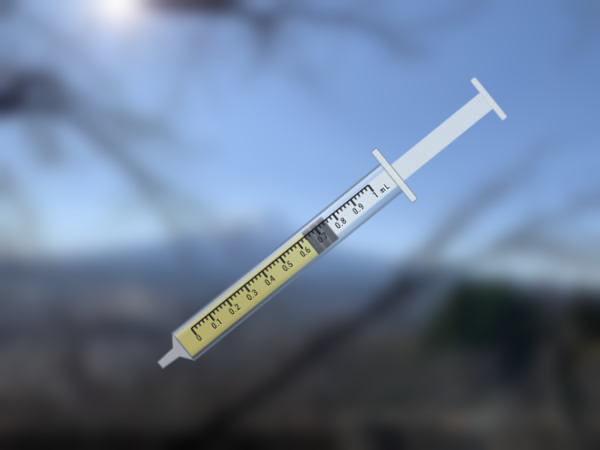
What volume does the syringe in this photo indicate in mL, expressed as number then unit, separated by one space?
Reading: 0.64 mL
